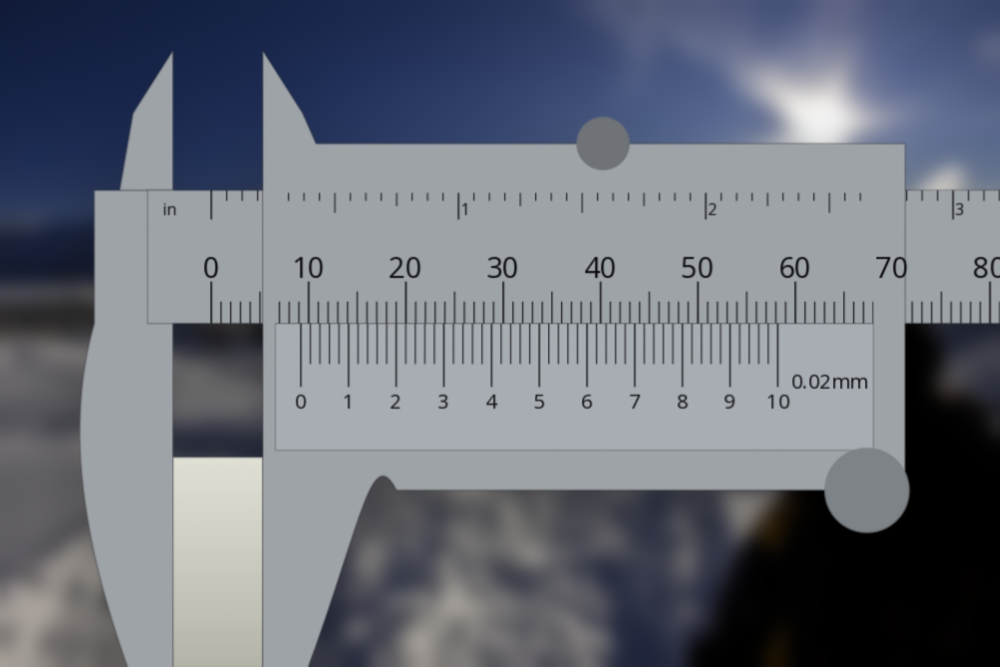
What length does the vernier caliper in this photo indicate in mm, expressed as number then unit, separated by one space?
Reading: 9.2 mm
